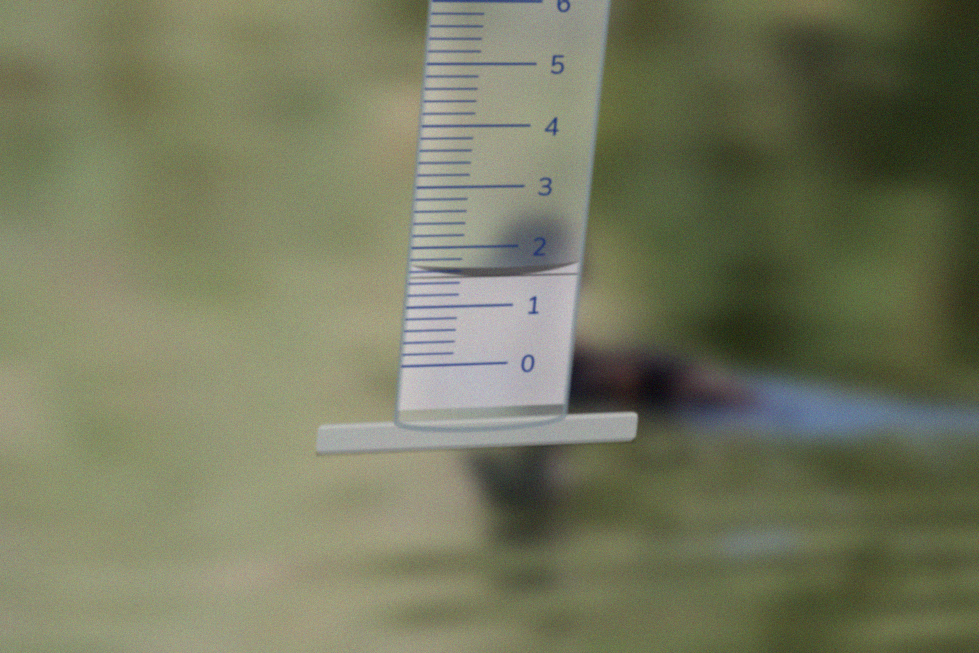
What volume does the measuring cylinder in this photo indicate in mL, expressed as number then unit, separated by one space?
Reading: 1.5 mL
